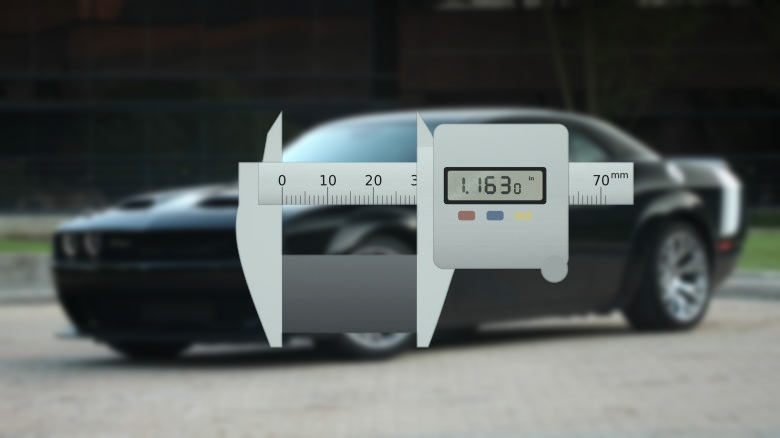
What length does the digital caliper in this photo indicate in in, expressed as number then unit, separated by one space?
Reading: 1.1630 in
